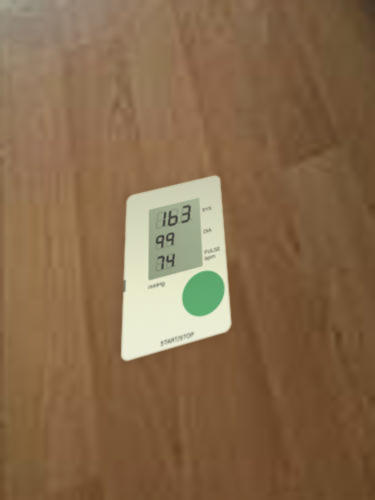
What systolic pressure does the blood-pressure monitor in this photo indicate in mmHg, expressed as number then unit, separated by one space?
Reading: 163 mmHg
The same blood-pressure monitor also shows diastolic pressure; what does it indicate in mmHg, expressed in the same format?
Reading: 99 mmHg
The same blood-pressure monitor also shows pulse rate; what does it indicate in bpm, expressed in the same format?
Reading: 74 bpm
